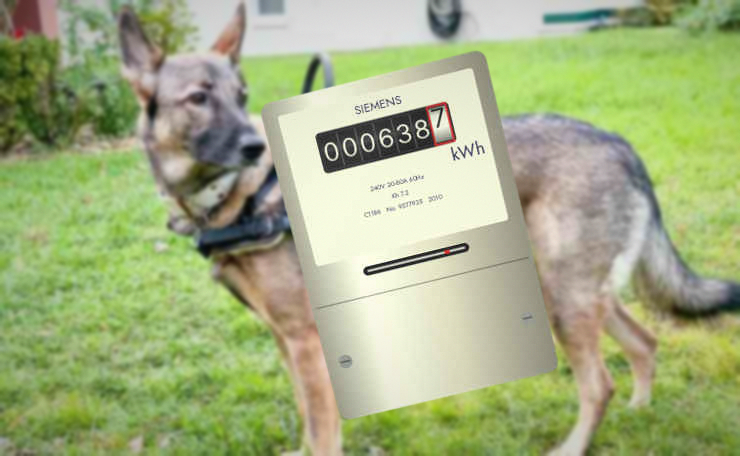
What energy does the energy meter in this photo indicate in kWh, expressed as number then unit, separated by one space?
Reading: 638.7 kWh
